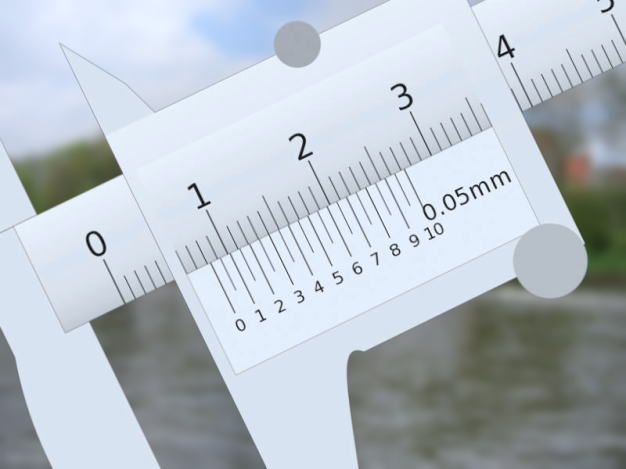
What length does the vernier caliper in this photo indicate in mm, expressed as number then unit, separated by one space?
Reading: 8.3 mm
